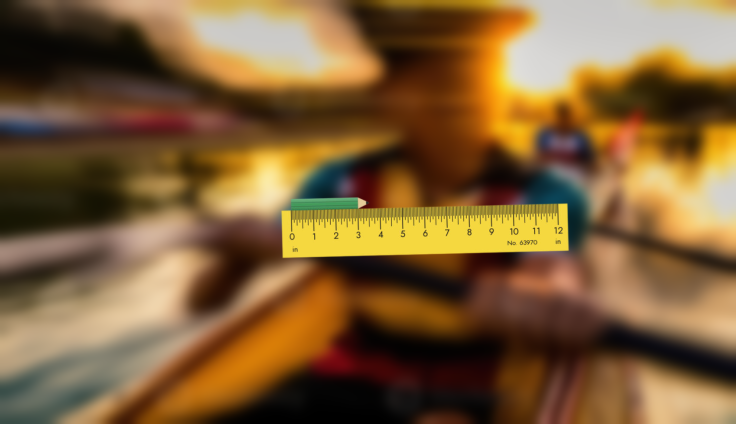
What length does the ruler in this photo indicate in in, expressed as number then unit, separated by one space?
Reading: 3.5 in
